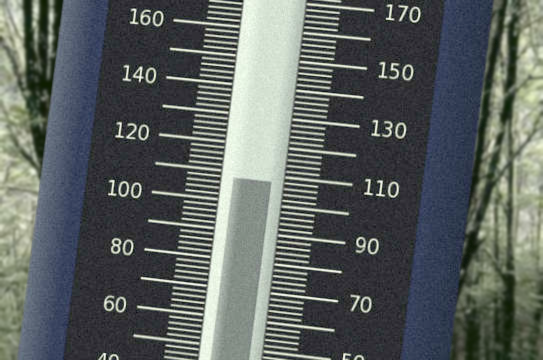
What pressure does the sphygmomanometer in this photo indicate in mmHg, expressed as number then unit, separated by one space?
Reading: 108 mmHg
